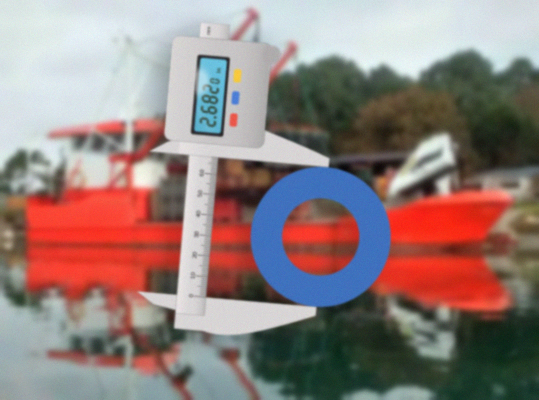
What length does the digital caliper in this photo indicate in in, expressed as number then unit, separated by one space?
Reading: 2.6820 in
